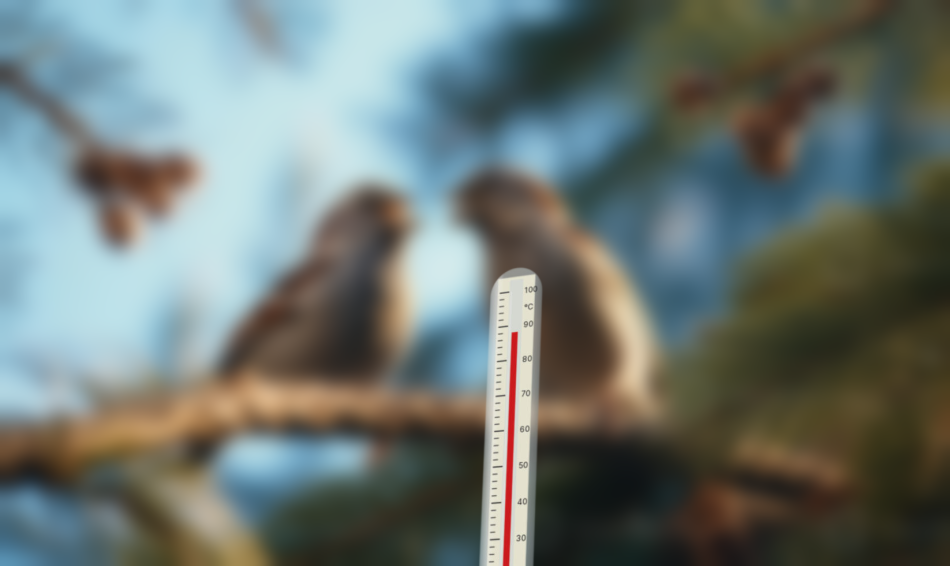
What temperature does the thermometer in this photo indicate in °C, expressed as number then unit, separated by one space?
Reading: 88 °C
